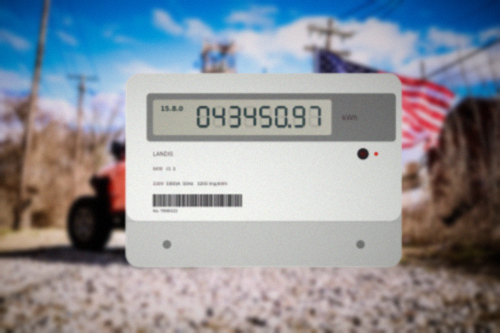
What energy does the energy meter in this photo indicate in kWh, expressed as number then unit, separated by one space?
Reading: 43450.97 kWh
